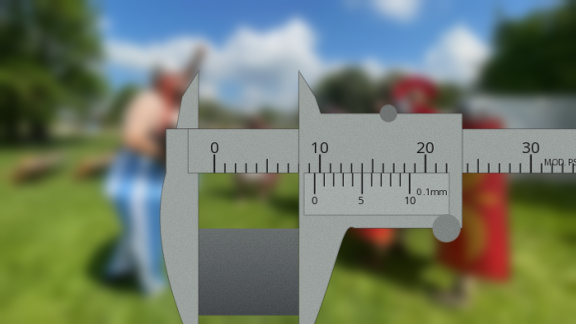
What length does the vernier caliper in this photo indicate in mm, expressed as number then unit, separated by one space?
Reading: 9.5 mm
